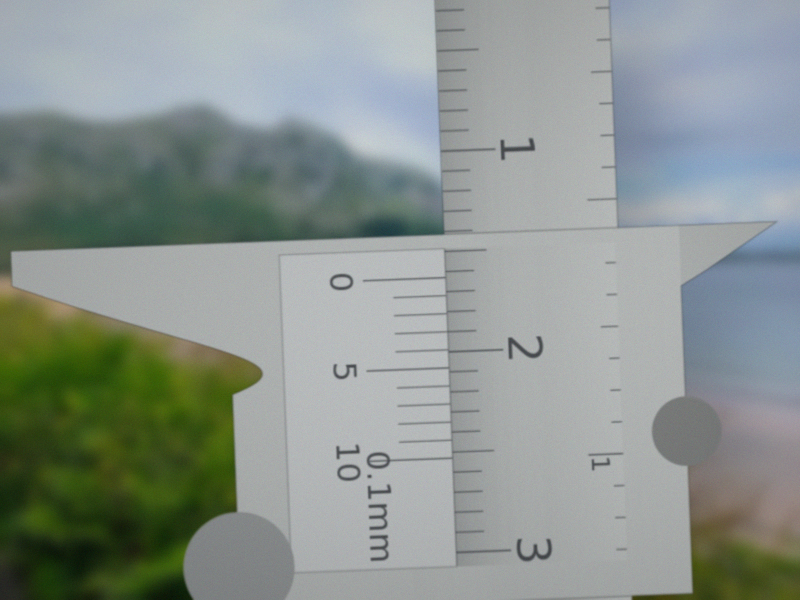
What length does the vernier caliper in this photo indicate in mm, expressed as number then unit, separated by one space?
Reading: 16.3 mm
